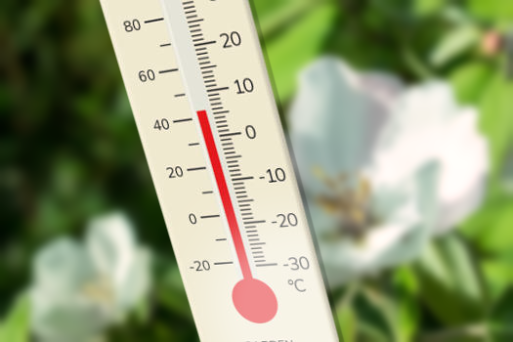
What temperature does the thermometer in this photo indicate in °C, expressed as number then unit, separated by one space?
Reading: 6 °C
